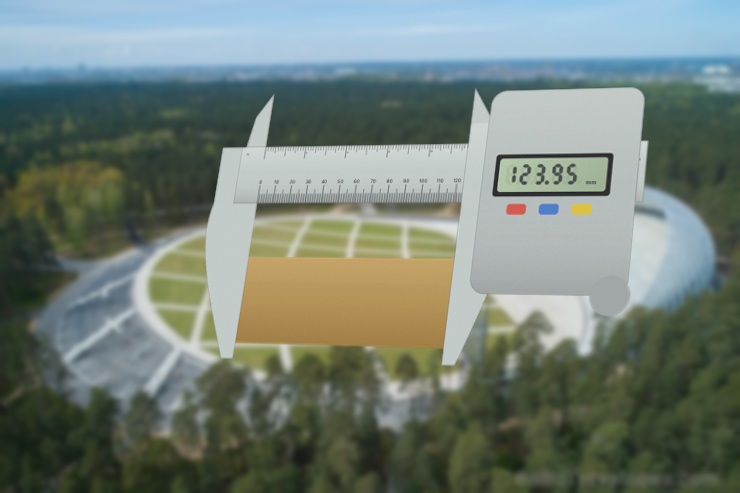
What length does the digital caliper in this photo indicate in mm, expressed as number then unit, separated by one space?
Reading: 123.95 mm
